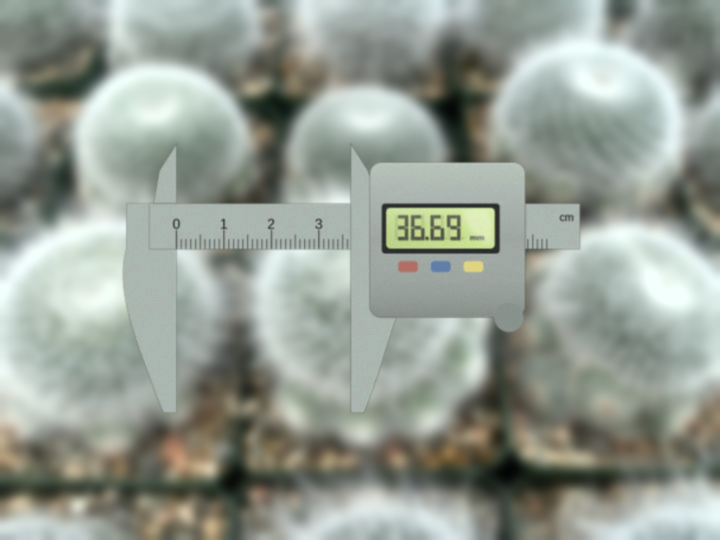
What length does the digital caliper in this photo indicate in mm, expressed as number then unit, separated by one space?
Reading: 36.69 mm
